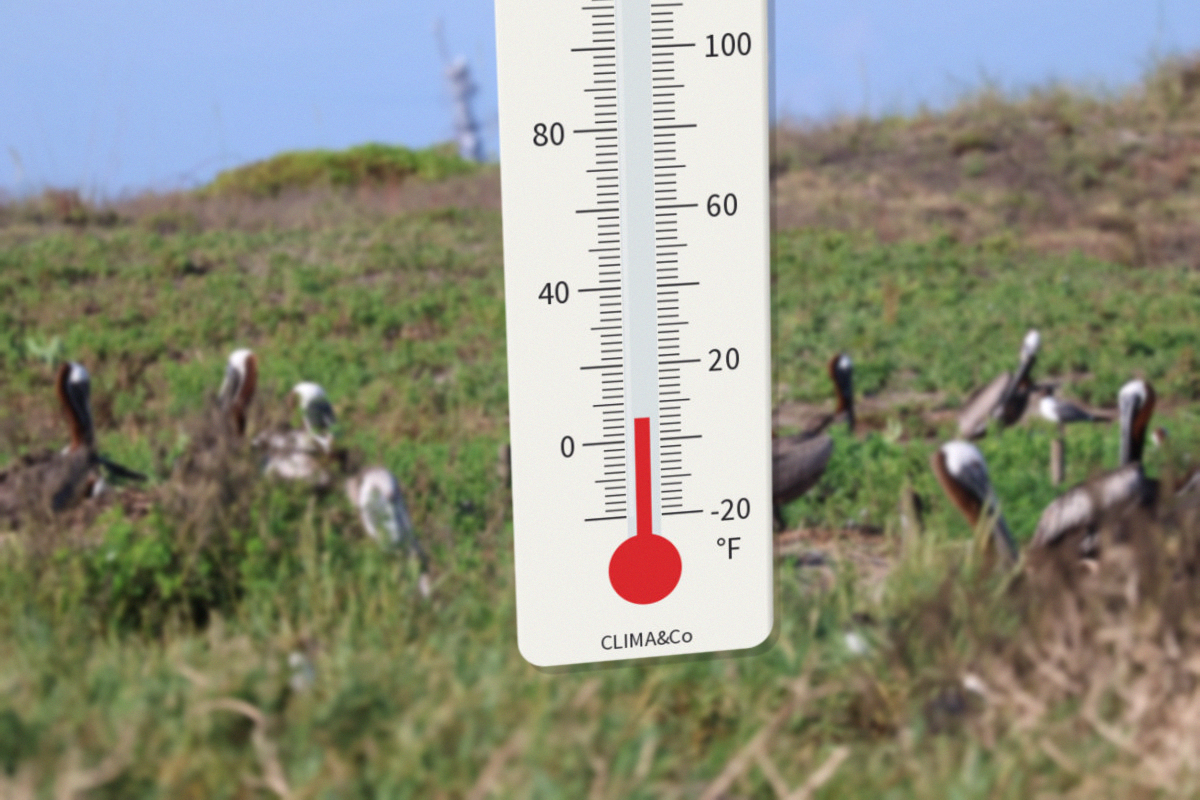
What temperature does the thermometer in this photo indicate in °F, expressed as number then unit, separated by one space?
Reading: 6 °F
